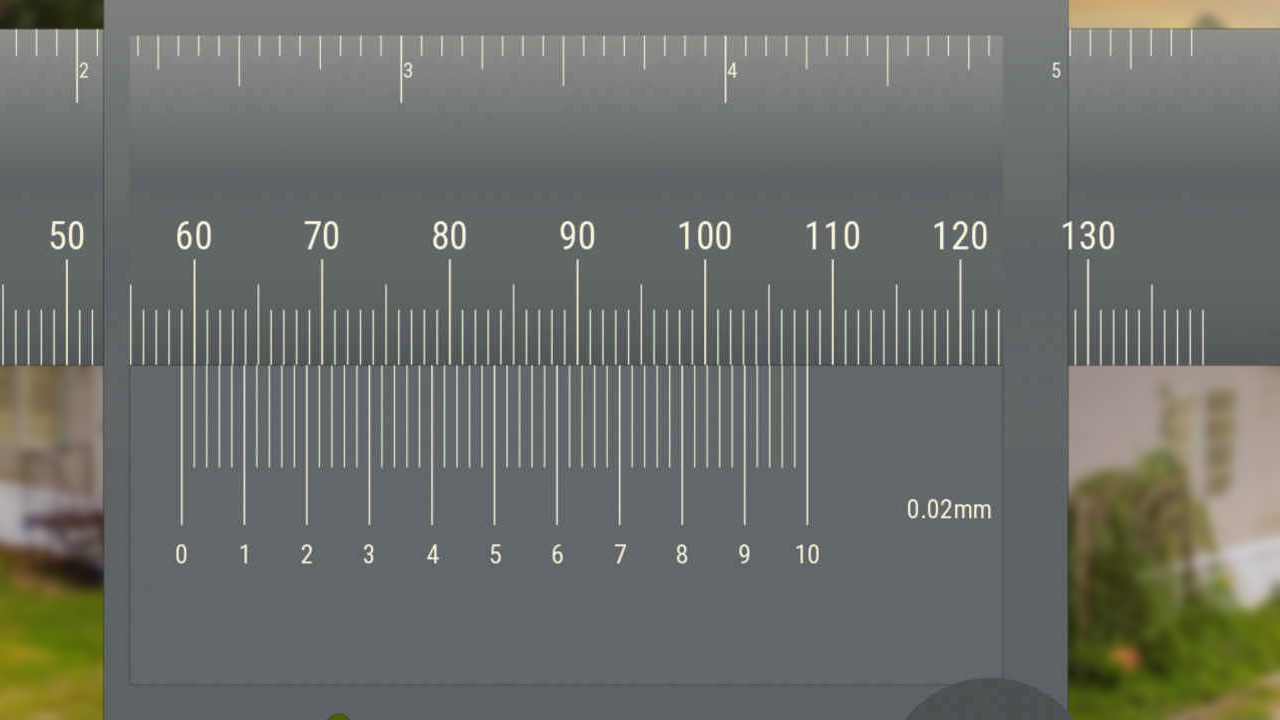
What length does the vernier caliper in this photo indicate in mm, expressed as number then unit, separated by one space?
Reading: 59.0 mm
